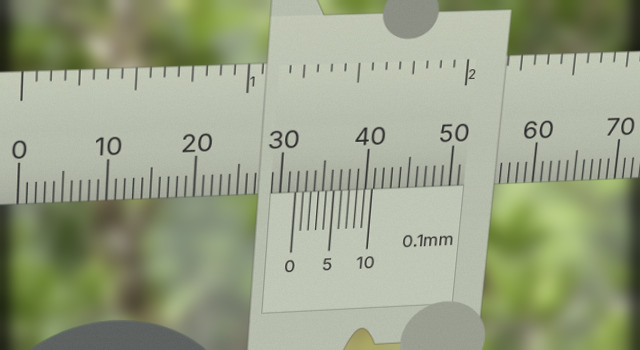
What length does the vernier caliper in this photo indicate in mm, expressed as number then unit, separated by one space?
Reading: 31.8 mm
